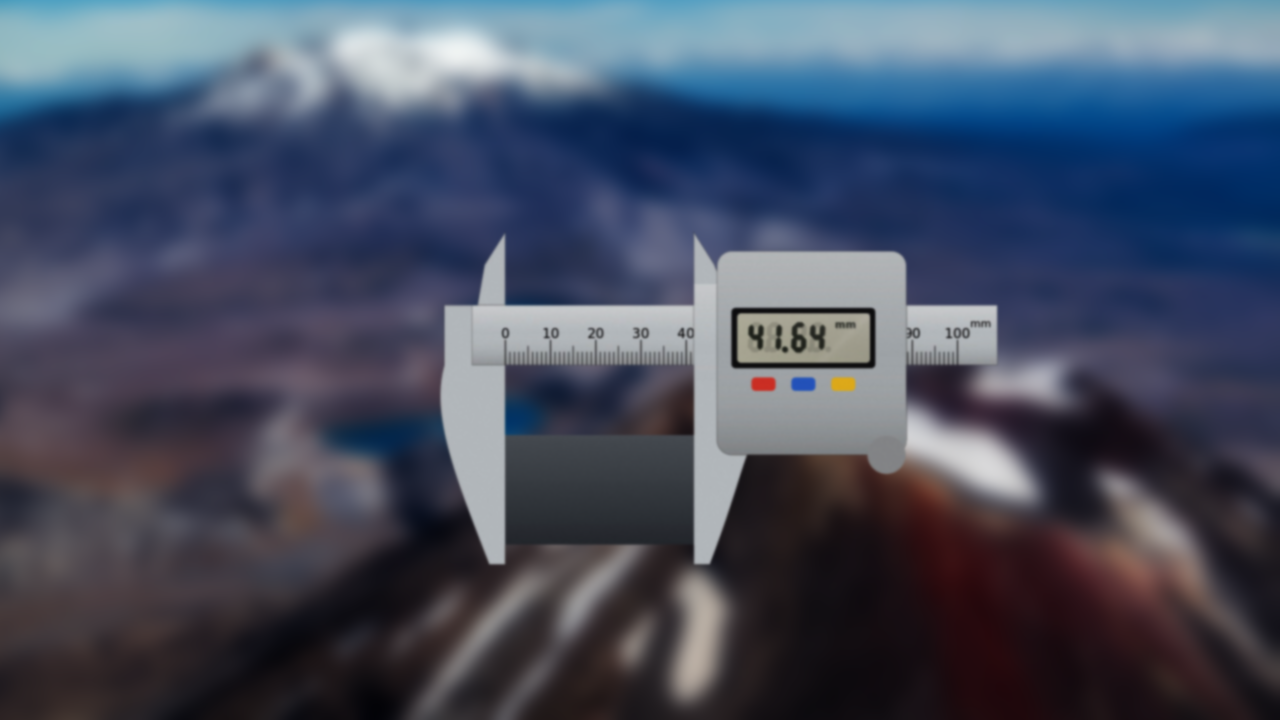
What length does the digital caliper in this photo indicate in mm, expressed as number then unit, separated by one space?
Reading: 41.64 mm
